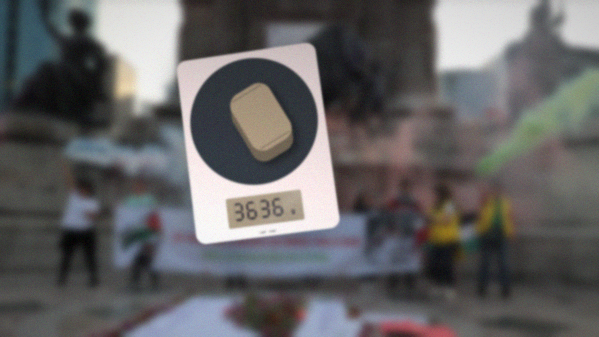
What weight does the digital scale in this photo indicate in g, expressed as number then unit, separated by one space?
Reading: 3636 g
